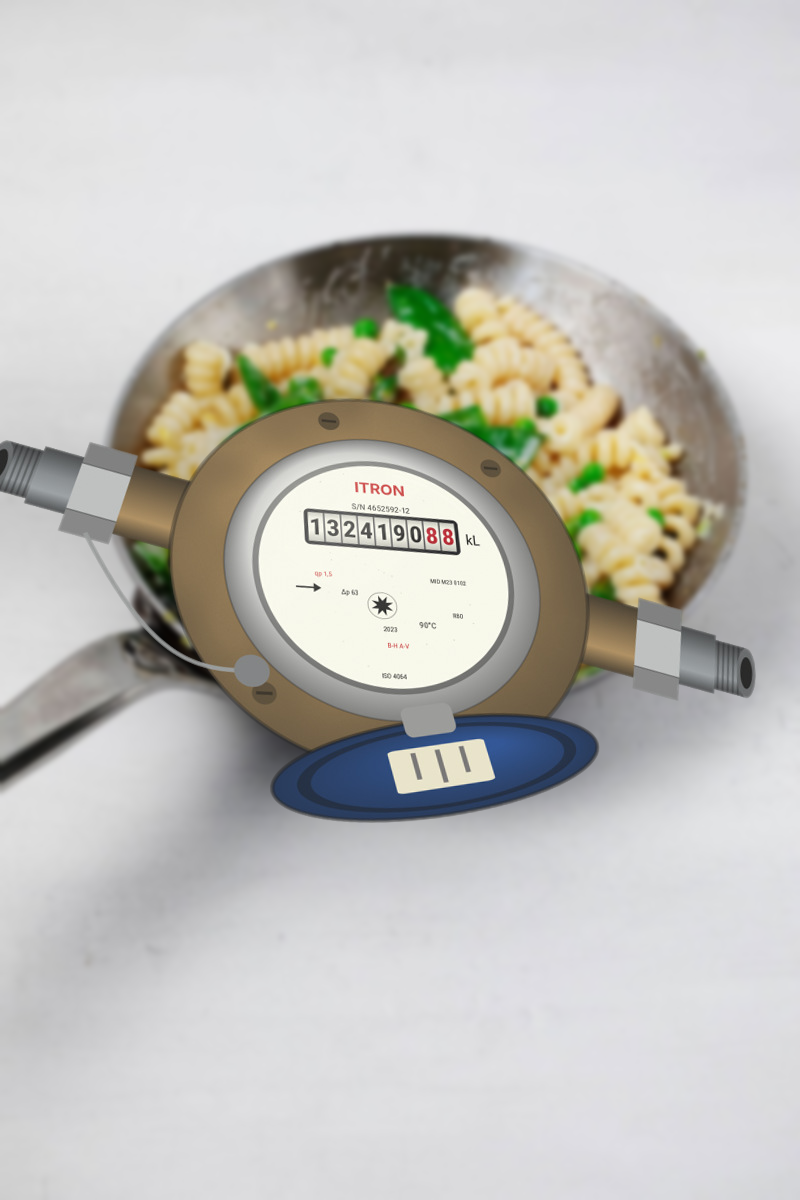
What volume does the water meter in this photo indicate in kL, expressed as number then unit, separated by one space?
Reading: 1324190.88 kL
